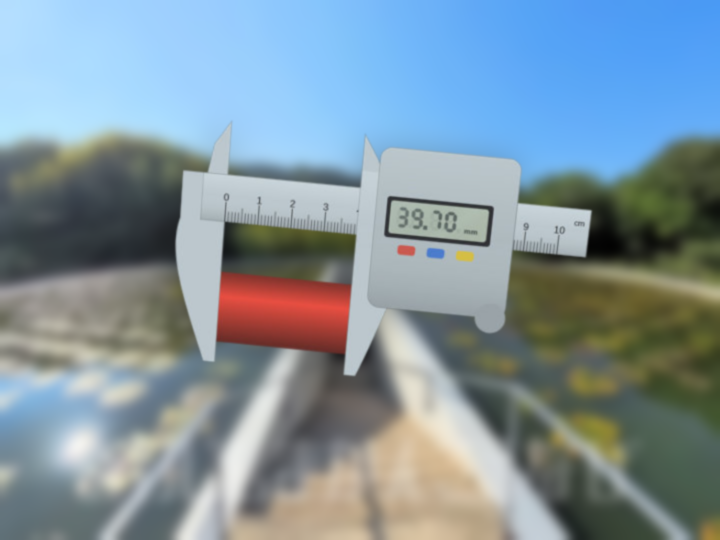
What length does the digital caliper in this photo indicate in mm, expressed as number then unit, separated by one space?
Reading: 39.70 mm
